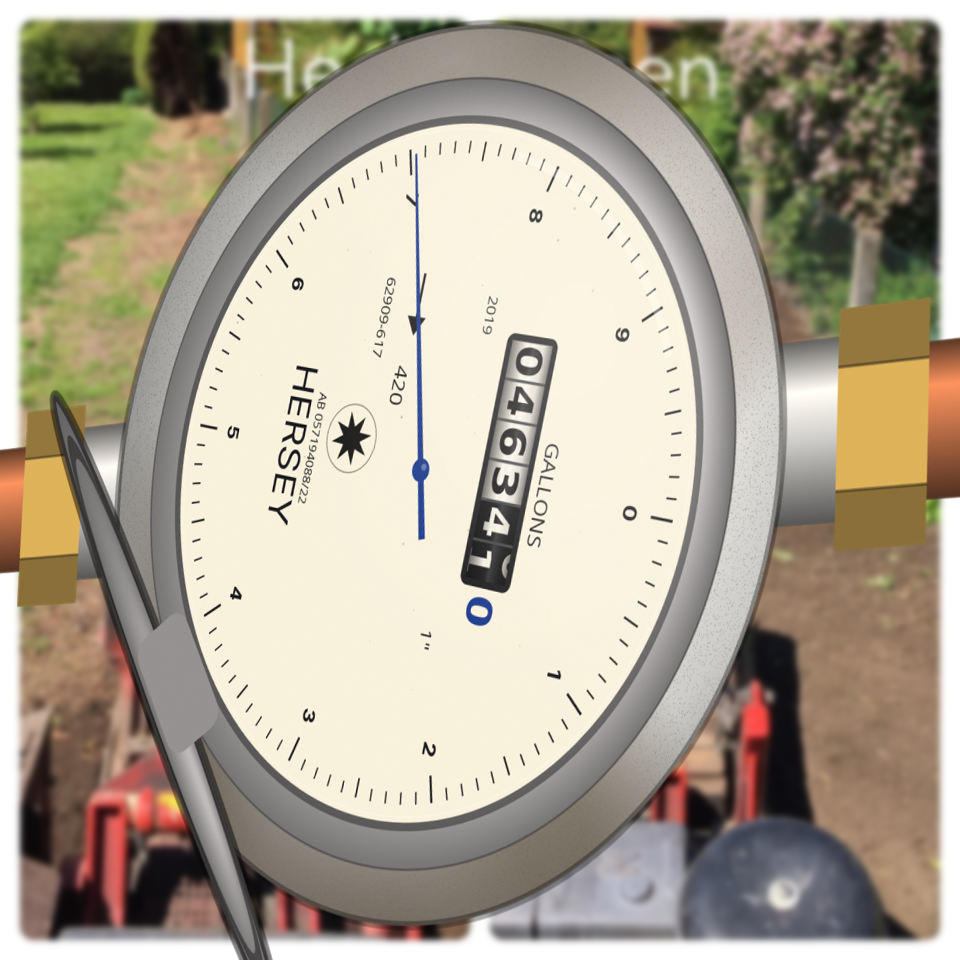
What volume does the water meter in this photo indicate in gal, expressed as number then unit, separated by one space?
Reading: 463407.0 gal
